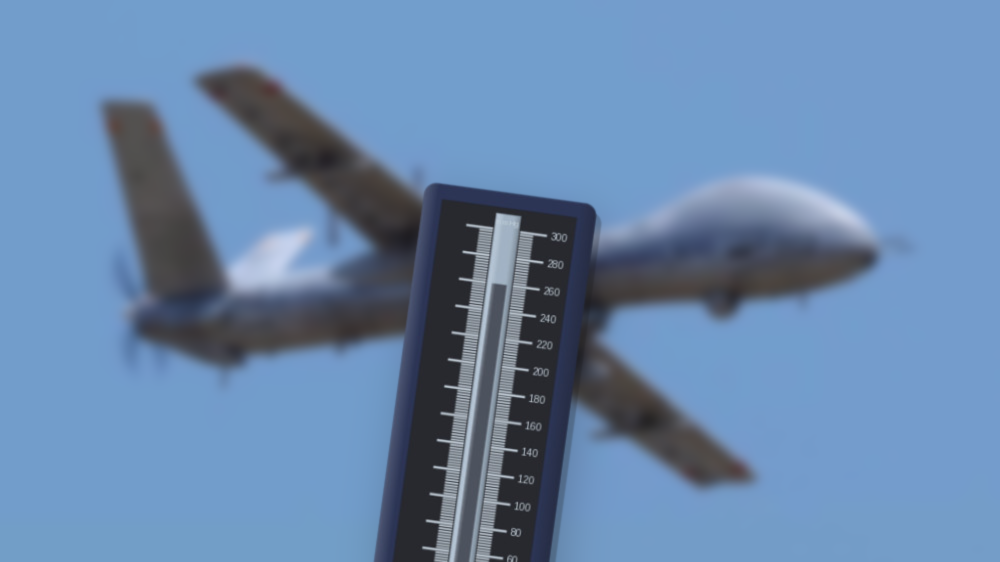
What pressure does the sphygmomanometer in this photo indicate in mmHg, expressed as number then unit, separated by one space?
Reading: 260 mmHg
